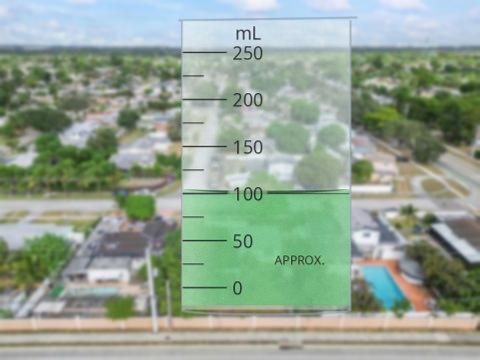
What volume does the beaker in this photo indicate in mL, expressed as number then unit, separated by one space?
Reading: 100 mL
